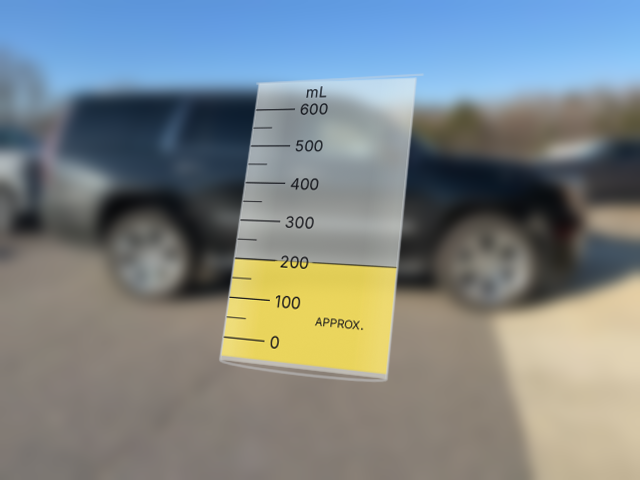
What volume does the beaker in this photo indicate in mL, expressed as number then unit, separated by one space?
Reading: 200 mL
